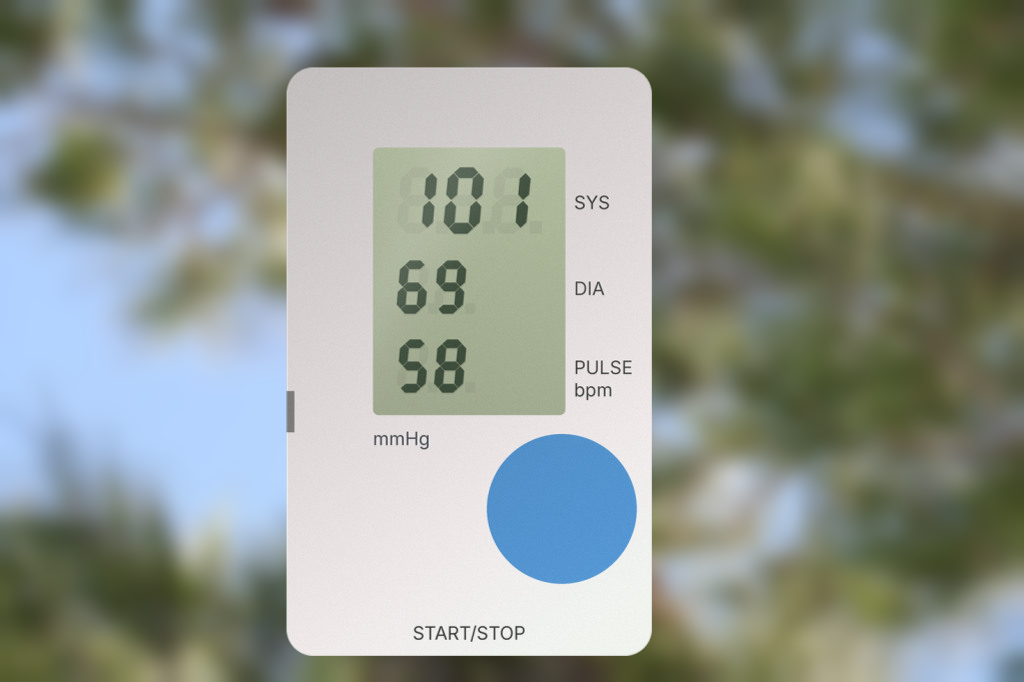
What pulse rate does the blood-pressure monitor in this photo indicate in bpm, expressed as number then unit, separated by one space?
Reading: 58 bpm
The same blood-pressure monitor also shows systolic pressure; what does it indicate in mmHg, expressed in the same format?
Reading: 101 mmHg
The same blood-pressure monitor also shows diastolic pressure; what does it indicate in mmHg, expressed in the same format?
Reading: 69 mmHg
